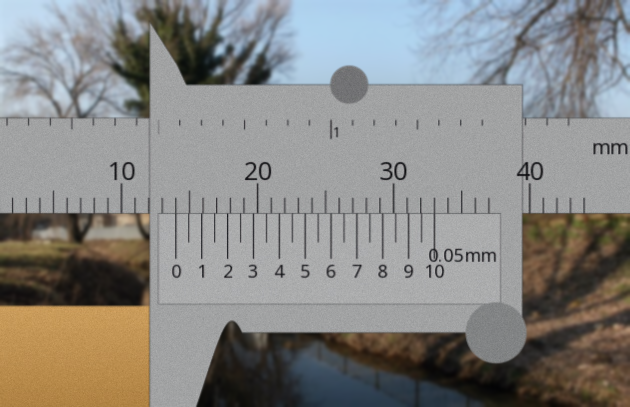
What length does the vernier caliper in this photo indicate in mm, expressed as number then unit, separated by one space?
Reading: 14.0 mm
